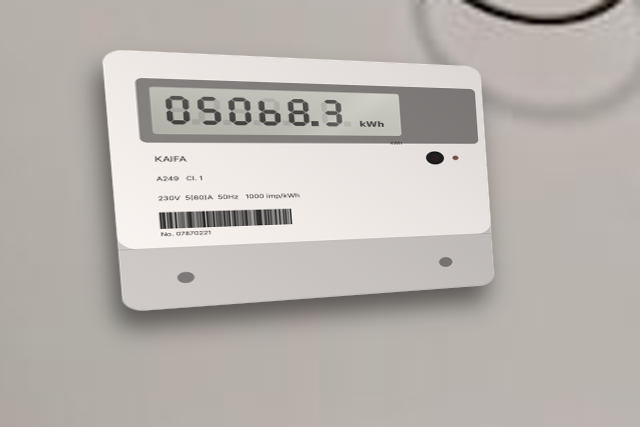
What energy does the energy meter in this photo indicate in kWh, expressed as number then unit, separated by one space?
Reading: 5068.3 kWh
